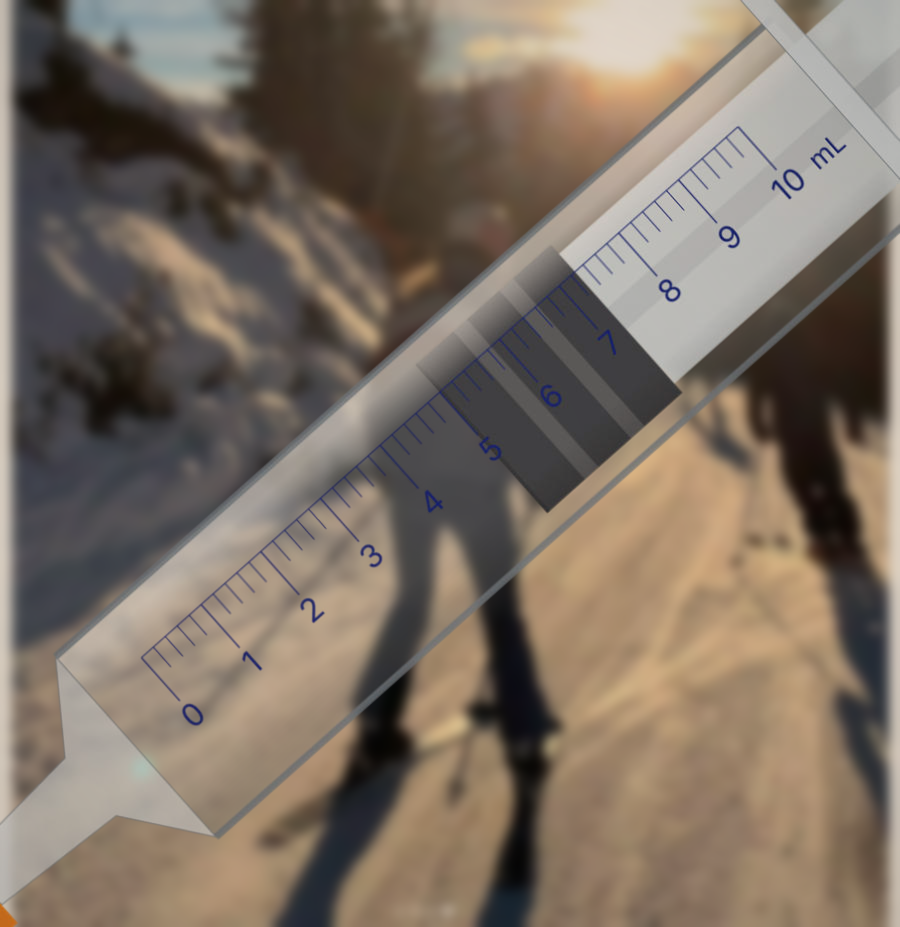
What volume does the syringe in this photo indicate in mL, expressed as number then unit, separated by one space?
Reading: 5 mL
